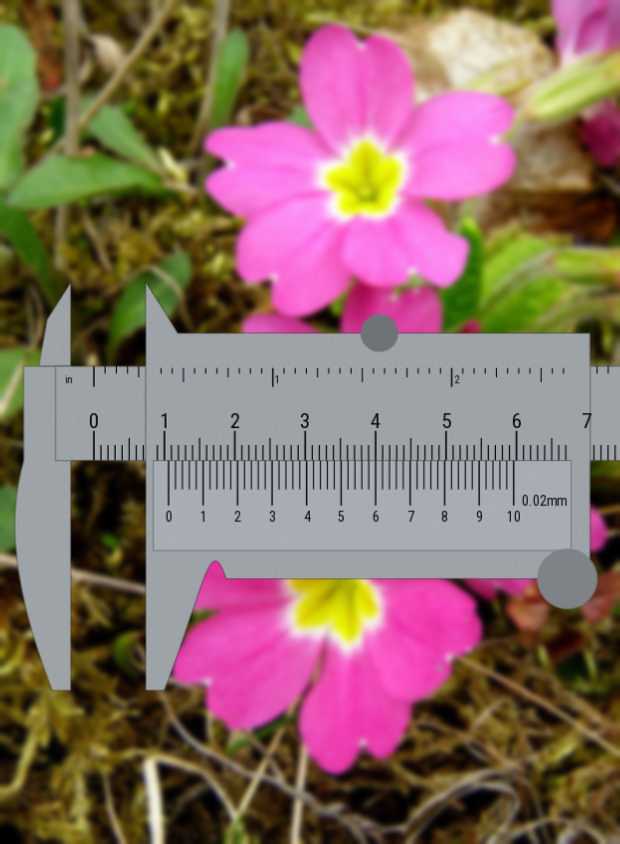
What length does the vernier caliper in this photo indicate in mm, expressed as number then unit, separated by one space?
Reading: 10.6 mm
